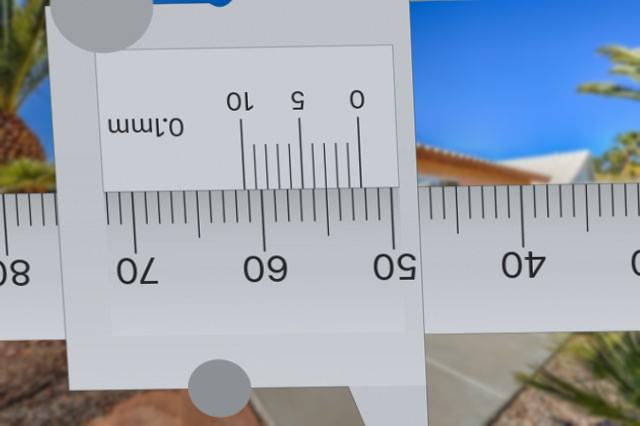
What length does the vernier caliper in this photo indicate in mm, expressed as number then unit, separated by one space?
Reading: 52.3 mm
